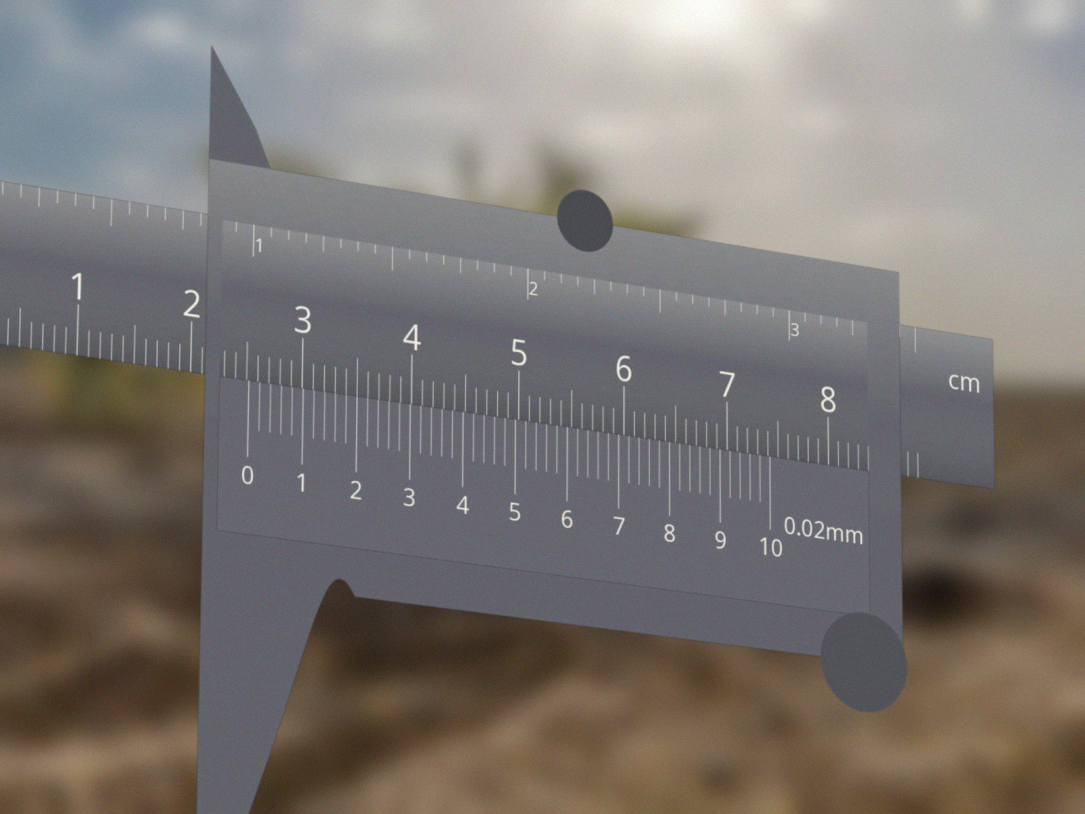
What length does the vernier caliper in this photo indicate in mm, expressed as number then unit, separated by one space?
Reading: 25.2 mm
